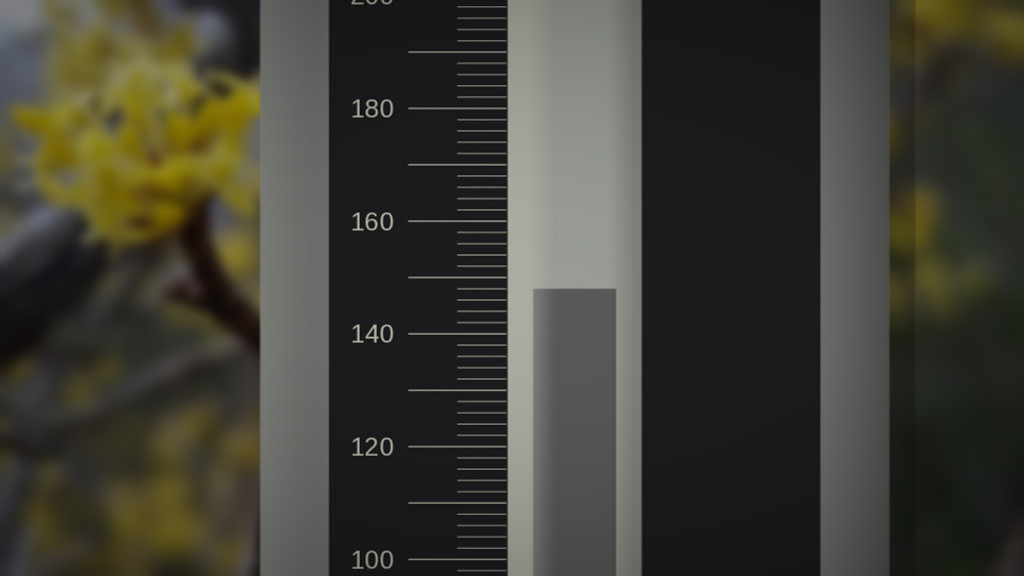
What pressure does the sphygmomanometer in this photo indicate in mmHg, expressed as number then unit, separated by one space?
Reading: 148 mmHg
